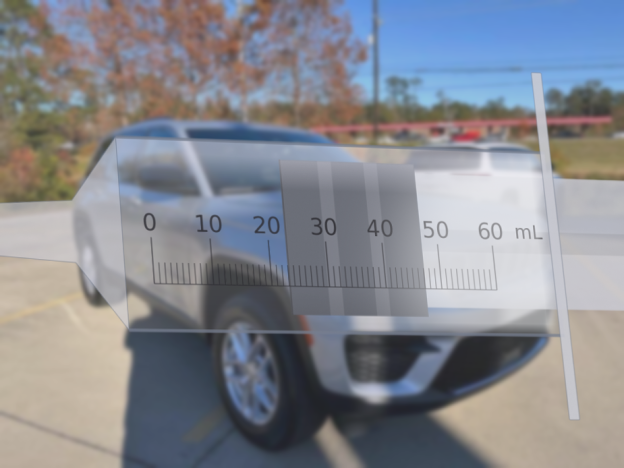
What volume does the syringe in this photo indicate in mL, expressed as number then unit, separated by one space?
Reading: 23 mL
